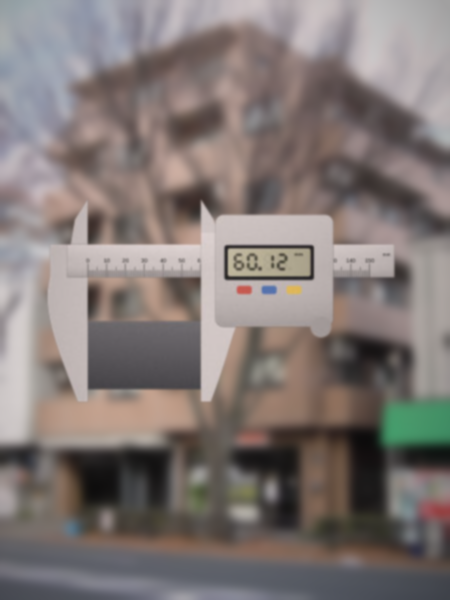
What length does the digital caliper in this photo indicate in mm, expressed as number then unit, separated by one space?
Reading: 60.12 mm
